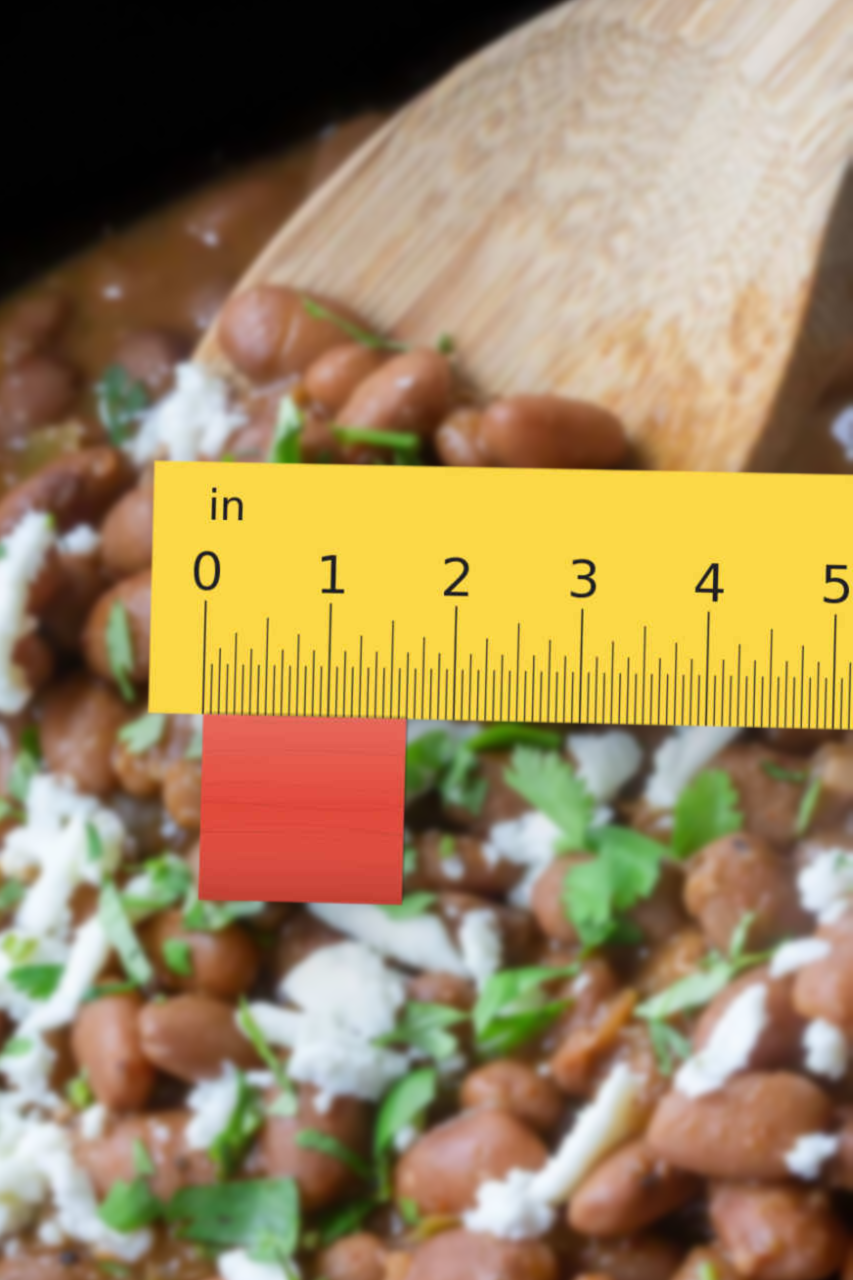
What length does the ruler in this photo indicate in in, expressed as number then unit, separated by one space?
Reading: 1.625 in
